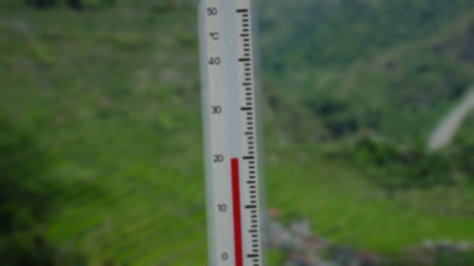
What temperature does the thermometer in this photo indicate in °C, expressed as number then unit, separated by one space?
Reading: 20 °C
